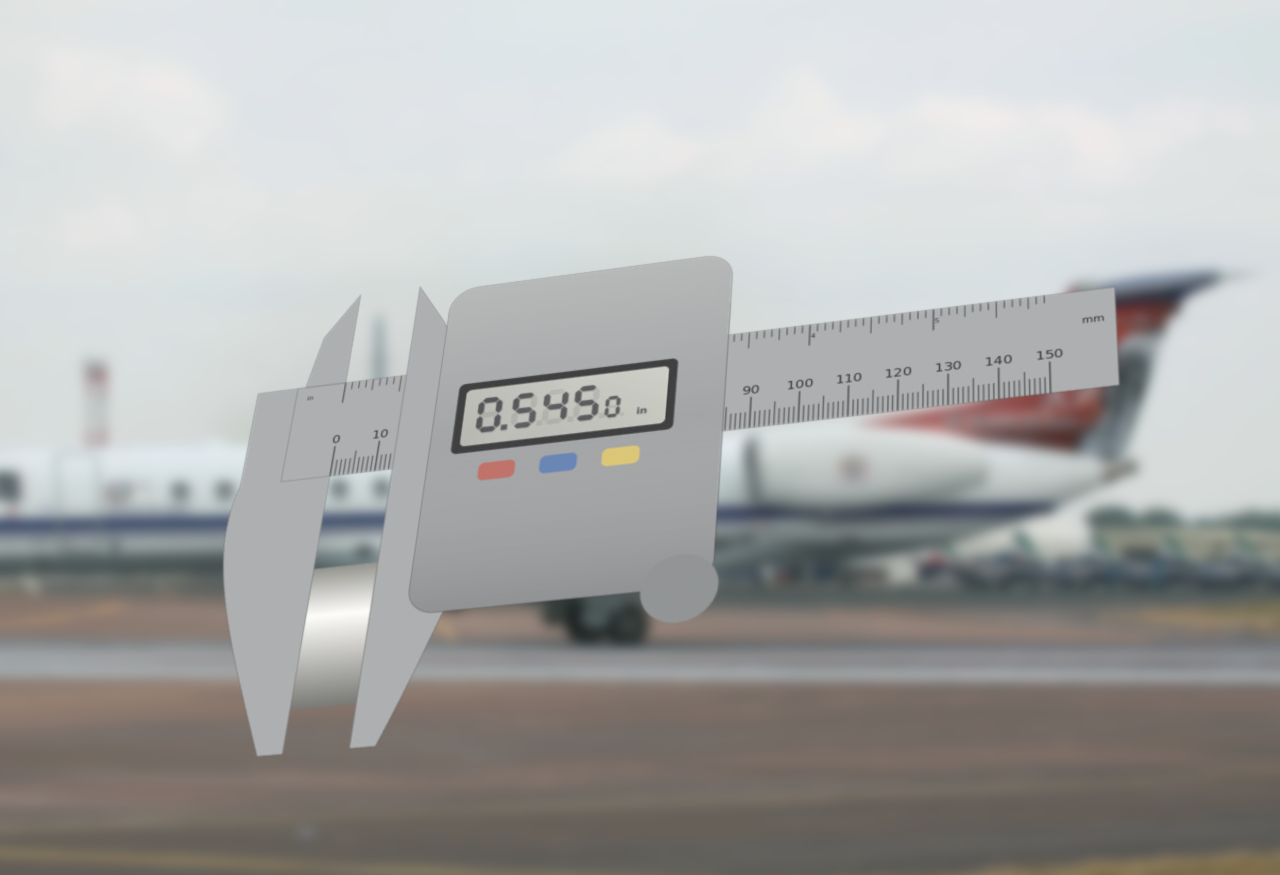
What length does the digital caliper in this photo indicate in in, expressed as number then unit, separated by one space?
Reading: 0.5450 in
